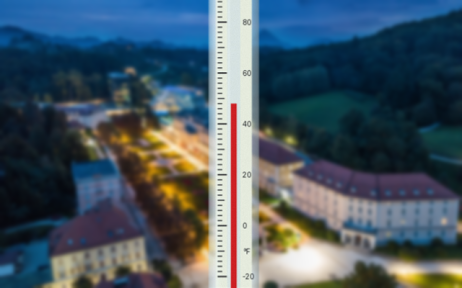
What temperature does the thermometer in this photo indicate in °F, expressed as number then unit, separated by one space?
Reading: 48 °F
